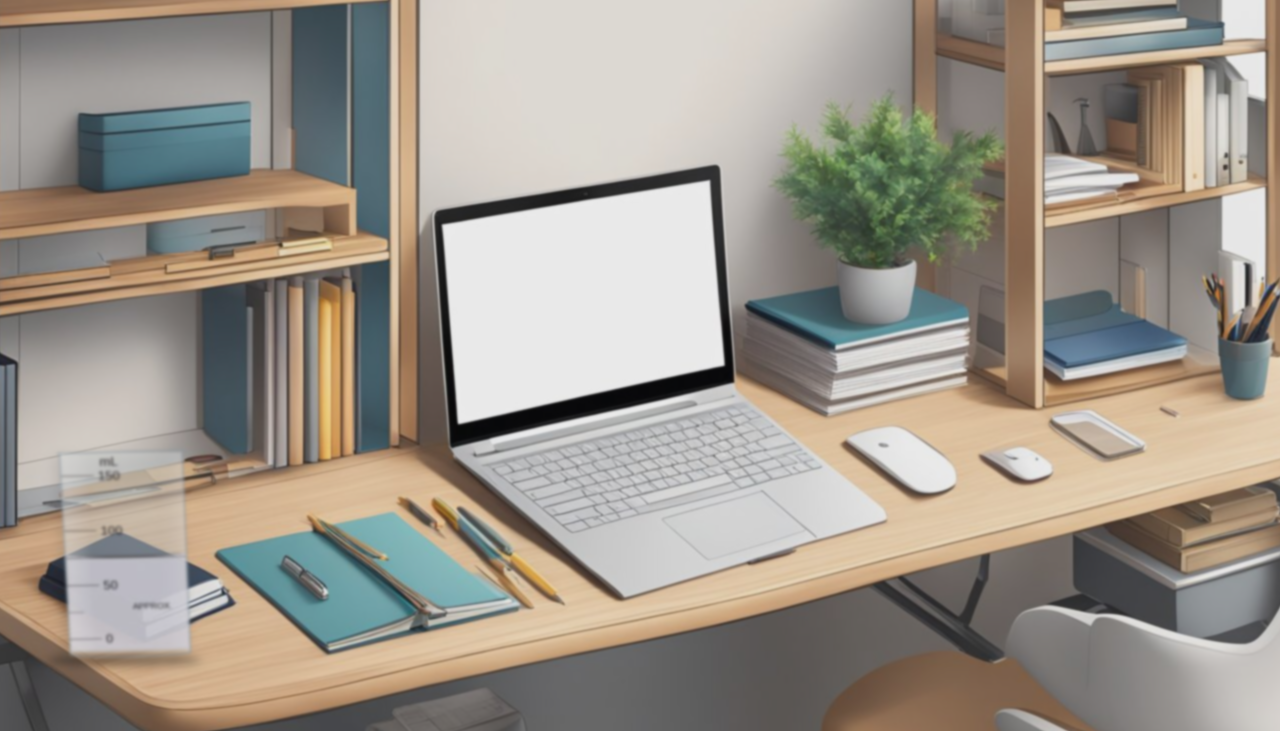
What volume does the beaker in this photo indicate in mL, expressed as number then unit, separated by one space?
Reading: 75 mL
